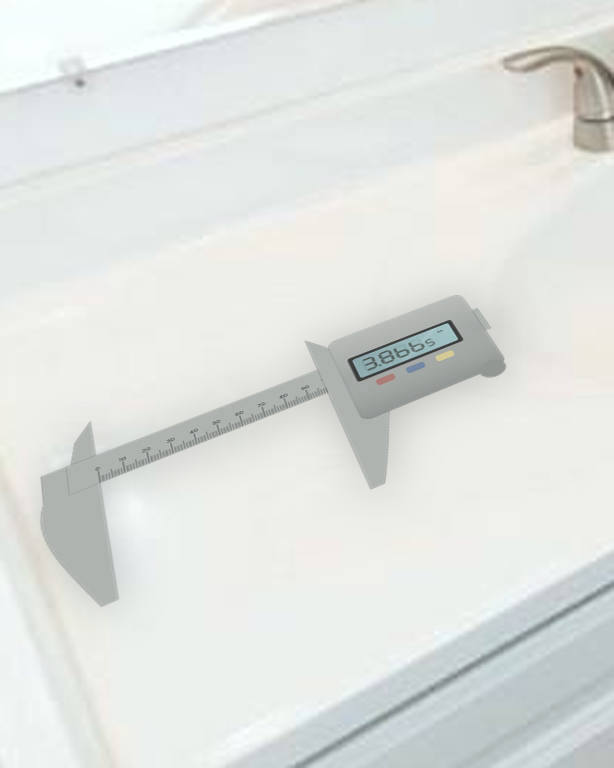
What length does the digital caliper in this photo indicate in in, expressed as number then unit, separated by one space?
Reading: 3.8665 in
